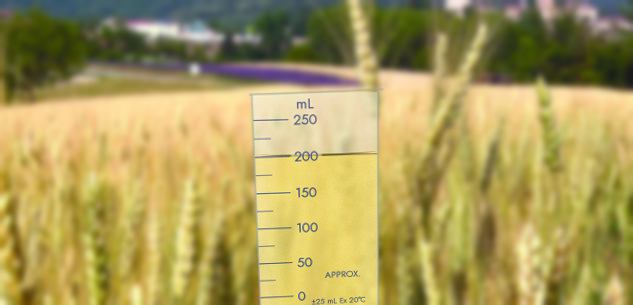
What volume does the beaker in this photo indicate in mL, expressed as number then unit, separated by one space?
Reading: 200 mL
